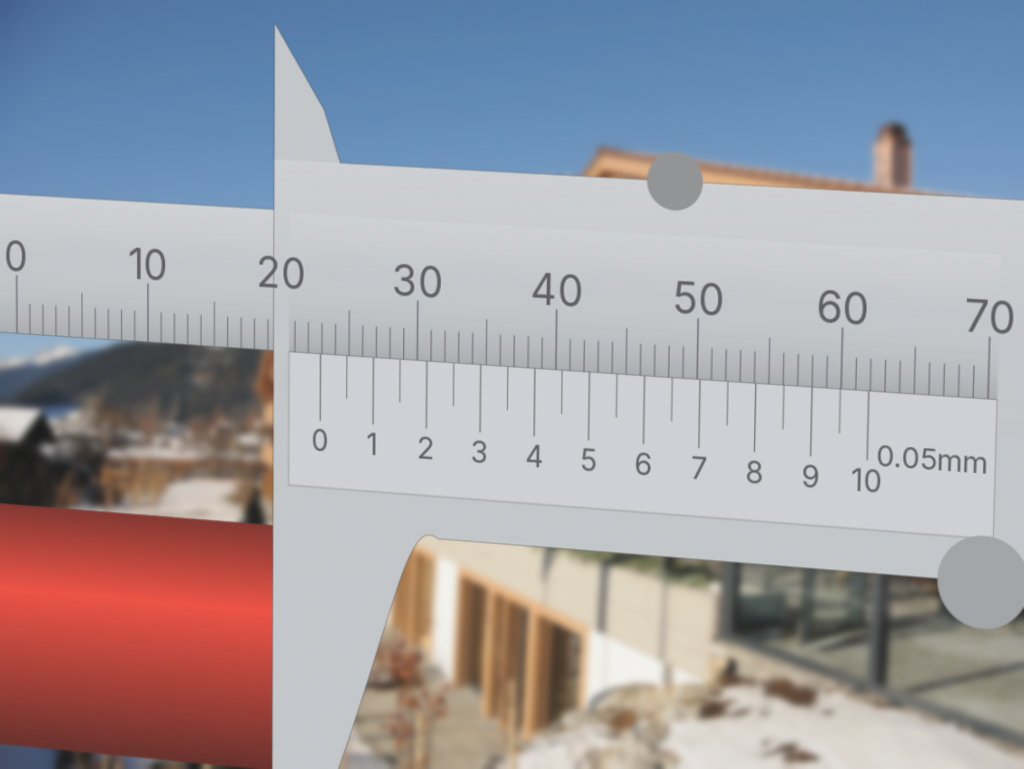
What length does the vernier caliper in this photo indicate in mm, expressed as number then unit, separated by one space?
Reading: 22.9 mm
